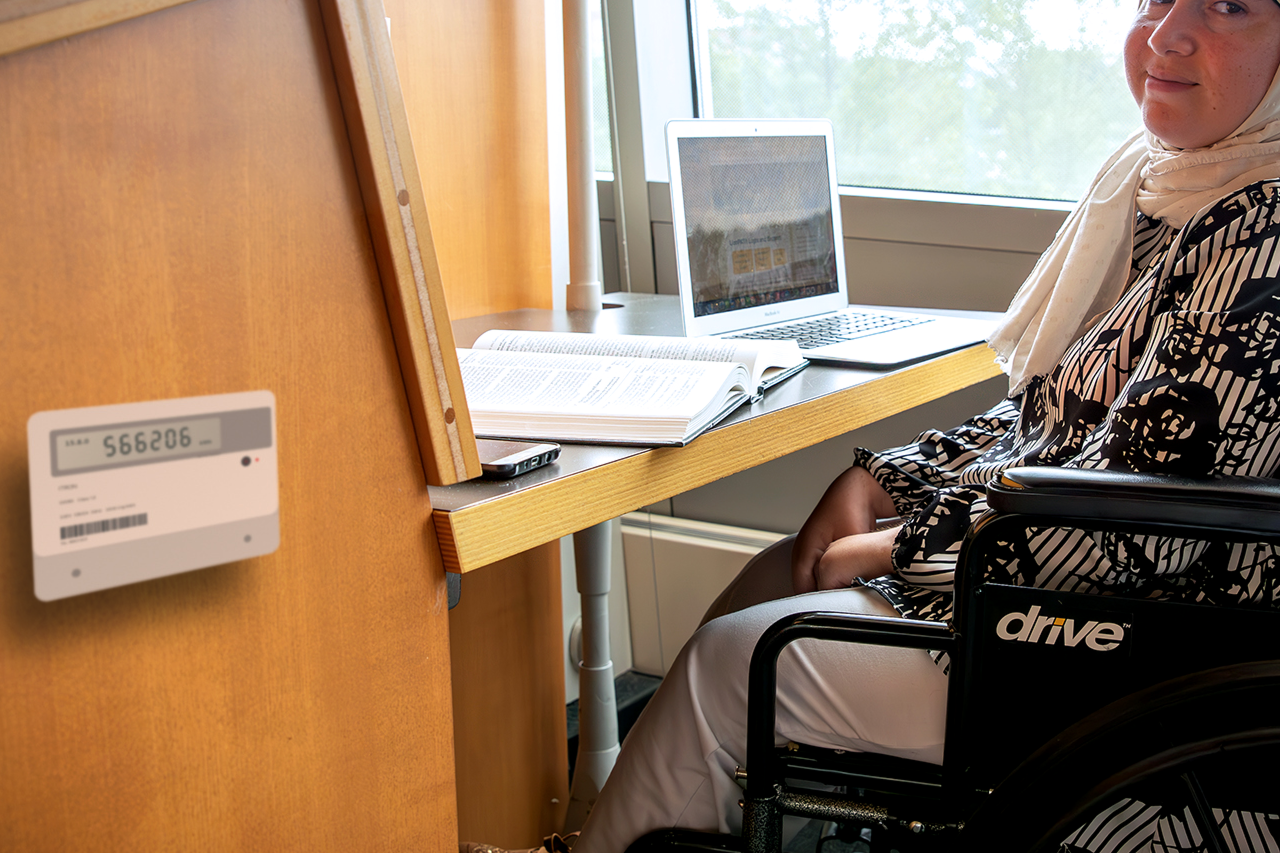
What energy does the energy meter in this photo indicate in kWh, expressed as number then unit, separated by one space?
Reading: 566206 kWh
